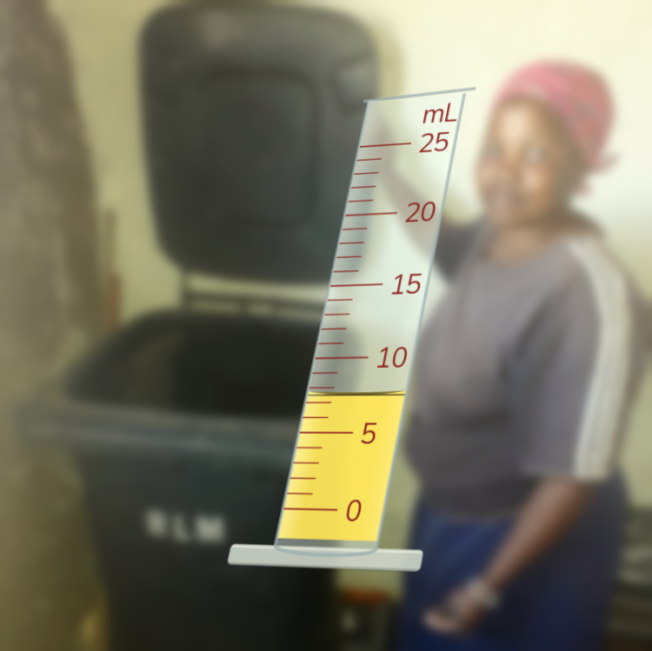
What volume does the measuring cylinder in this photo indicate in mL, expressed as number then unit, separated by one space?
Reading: 7.5 mL
